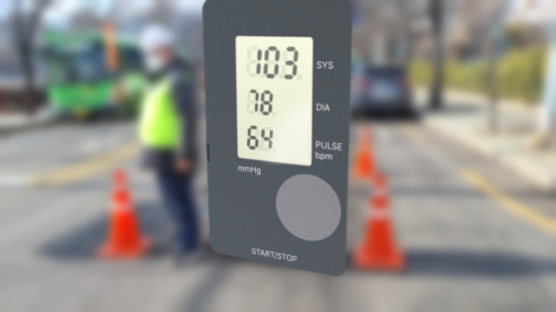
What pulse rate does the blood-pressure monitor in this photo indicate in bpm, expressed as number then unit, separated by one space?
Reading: 64 bpm
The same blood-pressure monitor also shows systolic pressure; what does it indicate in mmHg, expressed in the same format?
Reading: 103 mmHg
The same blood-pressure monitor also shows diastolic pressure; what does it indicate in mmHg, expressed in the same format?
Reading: 78 mmHg
